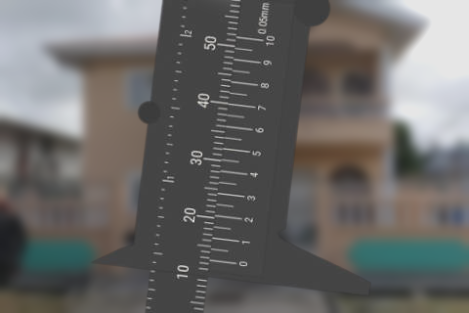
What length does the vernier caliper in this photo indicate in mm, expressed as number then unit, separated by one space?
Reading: 12.6 mm
